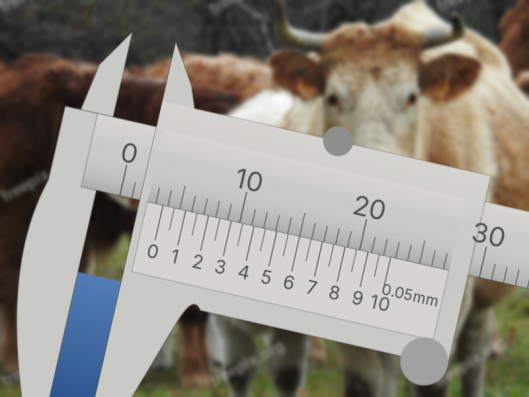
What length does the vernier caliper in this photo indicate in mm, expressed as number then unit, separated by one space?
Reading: 3.6 mm
